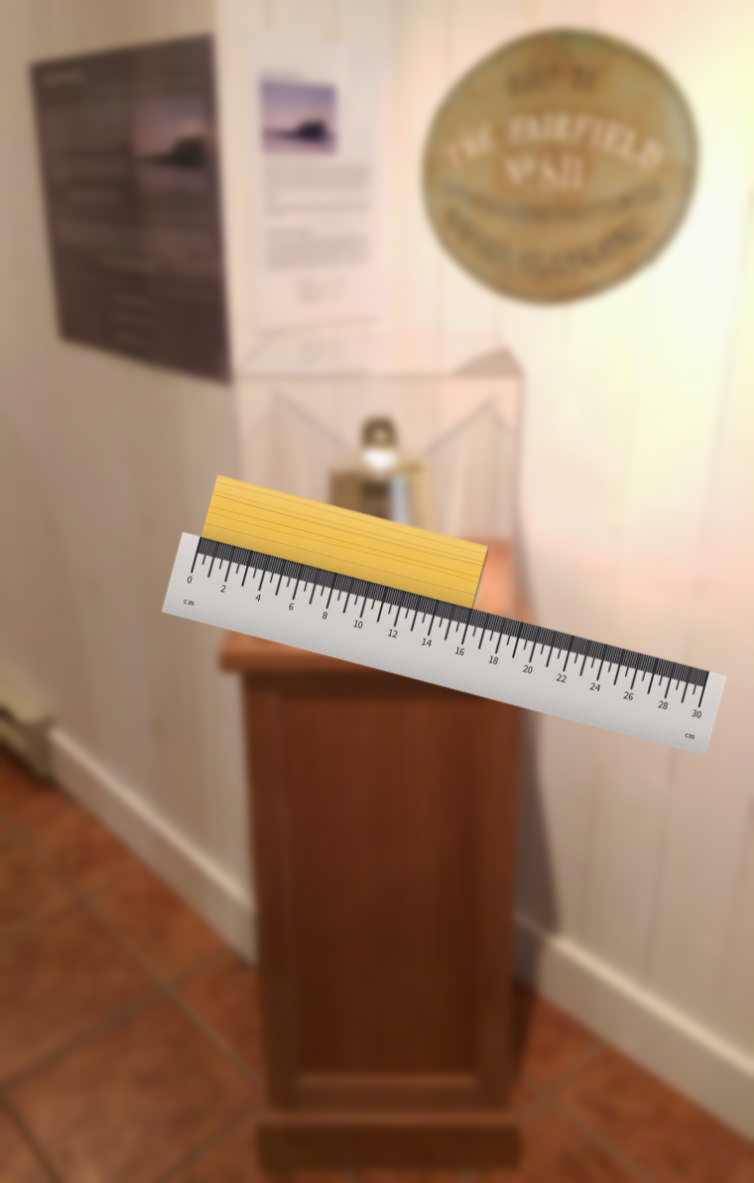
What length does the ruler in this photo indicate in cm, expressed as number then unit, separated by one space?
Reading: 16 cm
